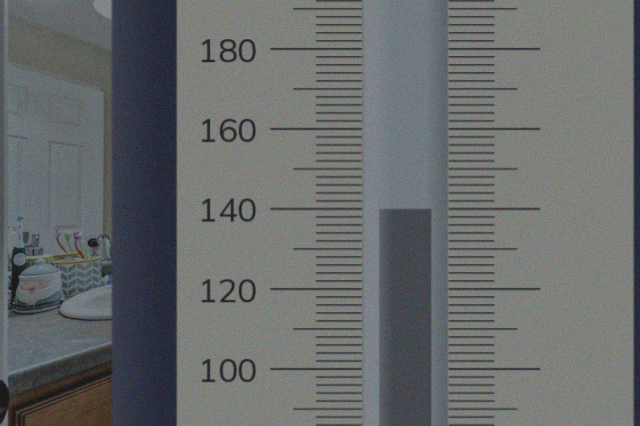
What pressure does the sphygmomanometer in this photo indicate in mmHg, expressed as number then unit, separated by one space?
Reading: 140 mmHg
